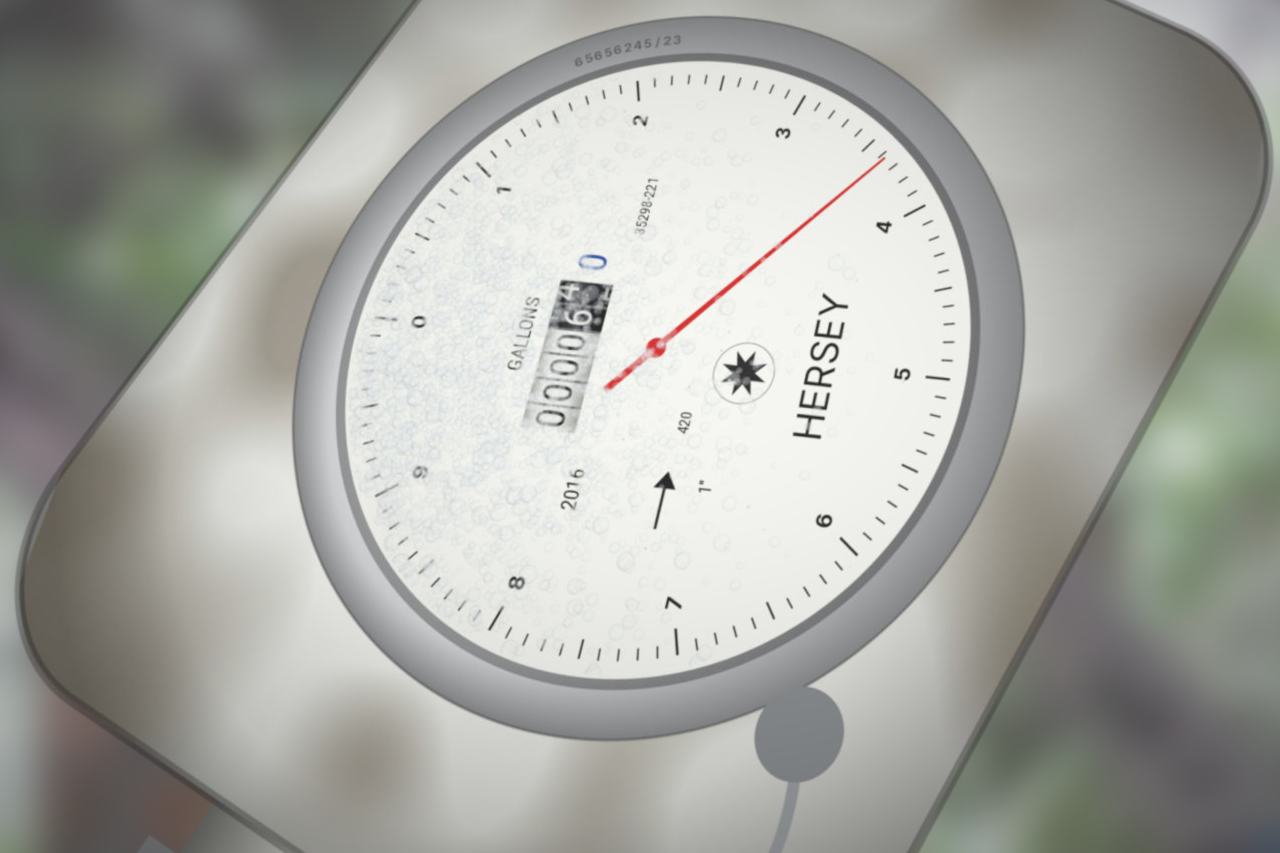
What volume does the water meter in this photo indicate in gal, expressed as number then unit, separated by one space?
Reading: 643.6 gal
